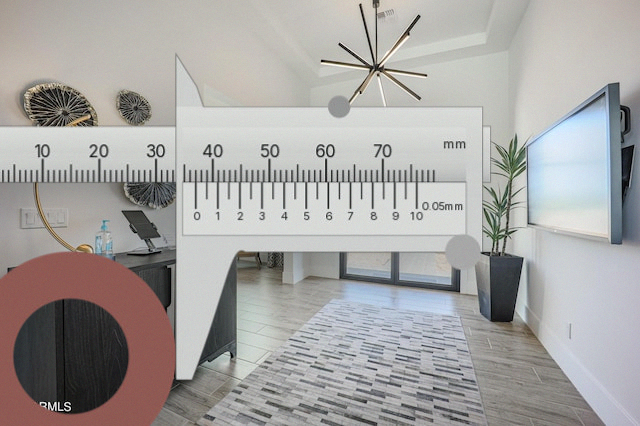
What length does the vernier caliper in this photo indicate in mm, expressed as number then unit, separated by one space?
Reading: 37.0 mm
